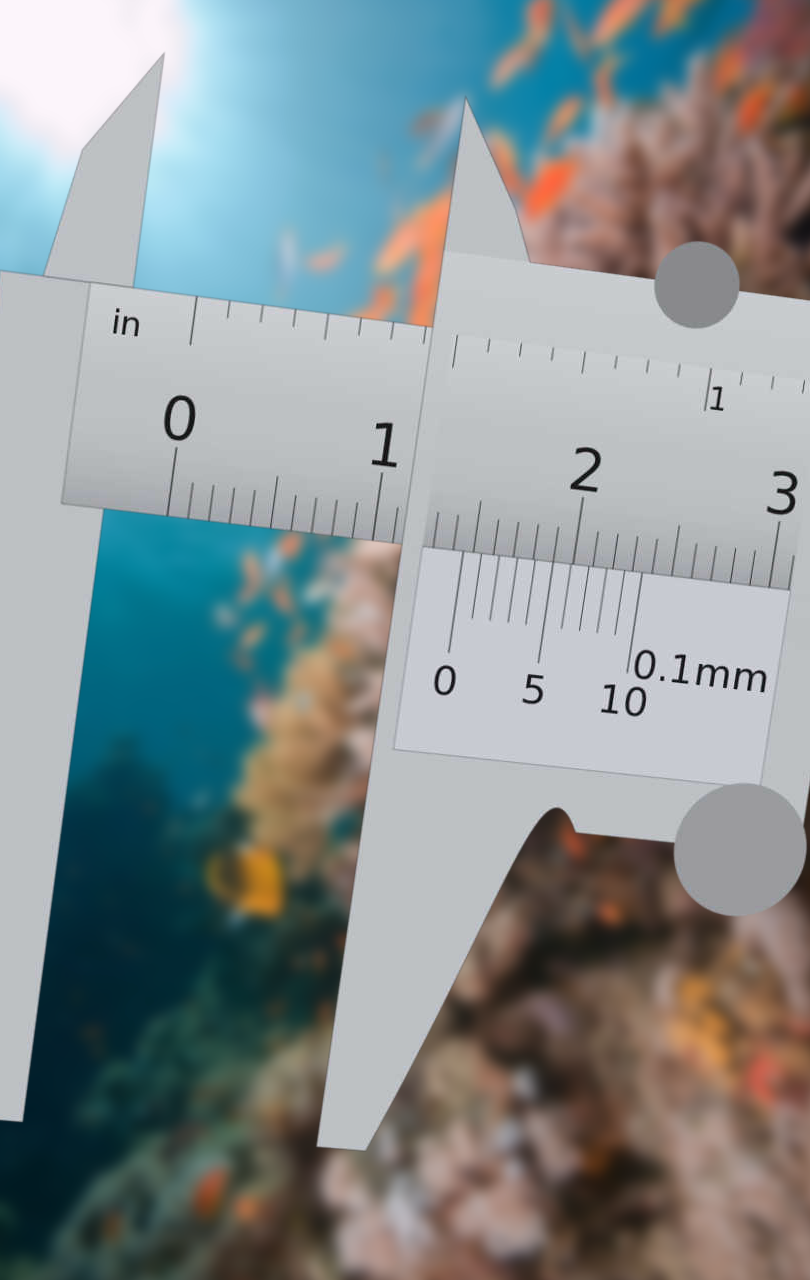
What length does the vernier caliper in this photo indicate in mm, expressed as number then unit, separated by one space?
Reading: 14.5 mm
